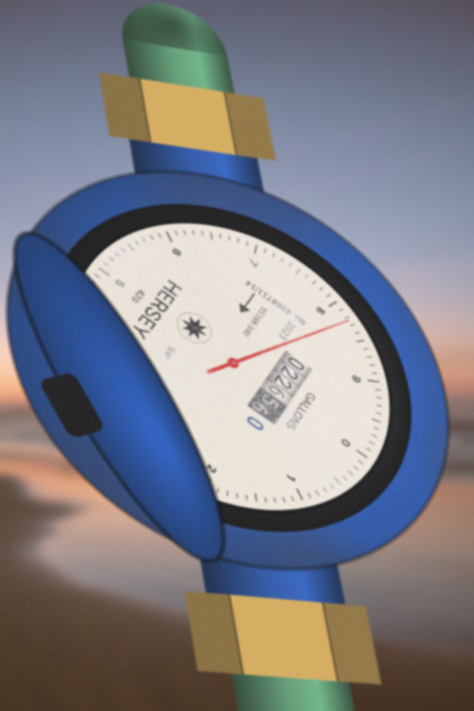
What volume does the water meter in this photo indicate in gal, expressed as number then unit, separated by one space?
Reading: 226558.2 gal
